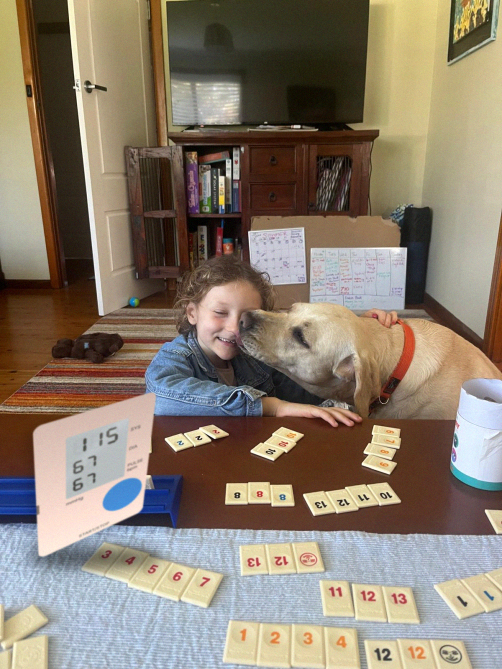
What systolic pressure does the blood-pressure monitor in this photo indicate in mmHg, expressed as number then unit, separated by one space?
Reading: 115 mmHg
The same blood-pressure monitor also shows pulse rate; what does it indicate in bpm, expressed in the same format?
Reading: 67 bpm
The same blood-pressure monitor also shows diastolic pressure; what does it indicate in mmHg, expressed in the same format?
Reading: 67 mmHg
